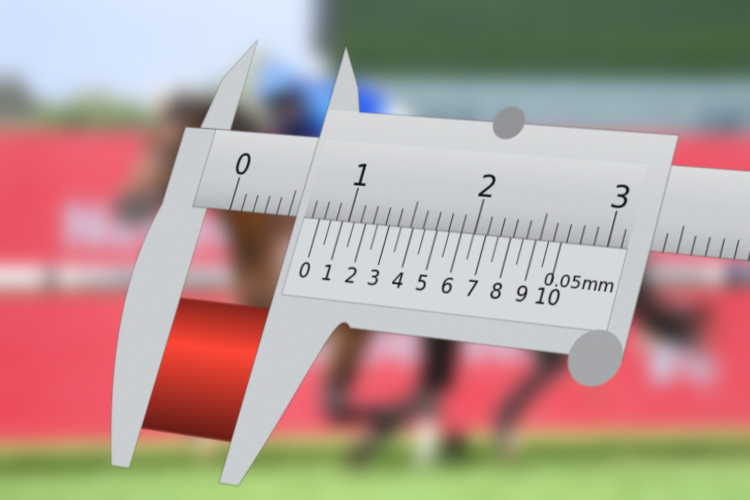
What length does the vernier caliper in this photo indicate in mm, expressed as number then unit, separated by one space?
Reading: 7.6 mm
